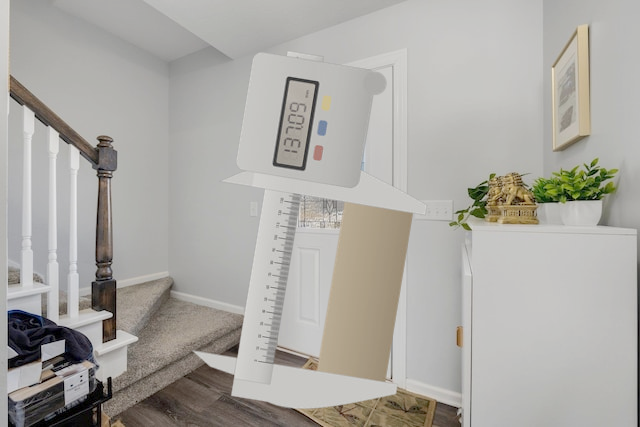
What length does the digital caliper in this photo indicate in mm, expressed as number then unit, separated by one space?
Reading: 137.09 mm
